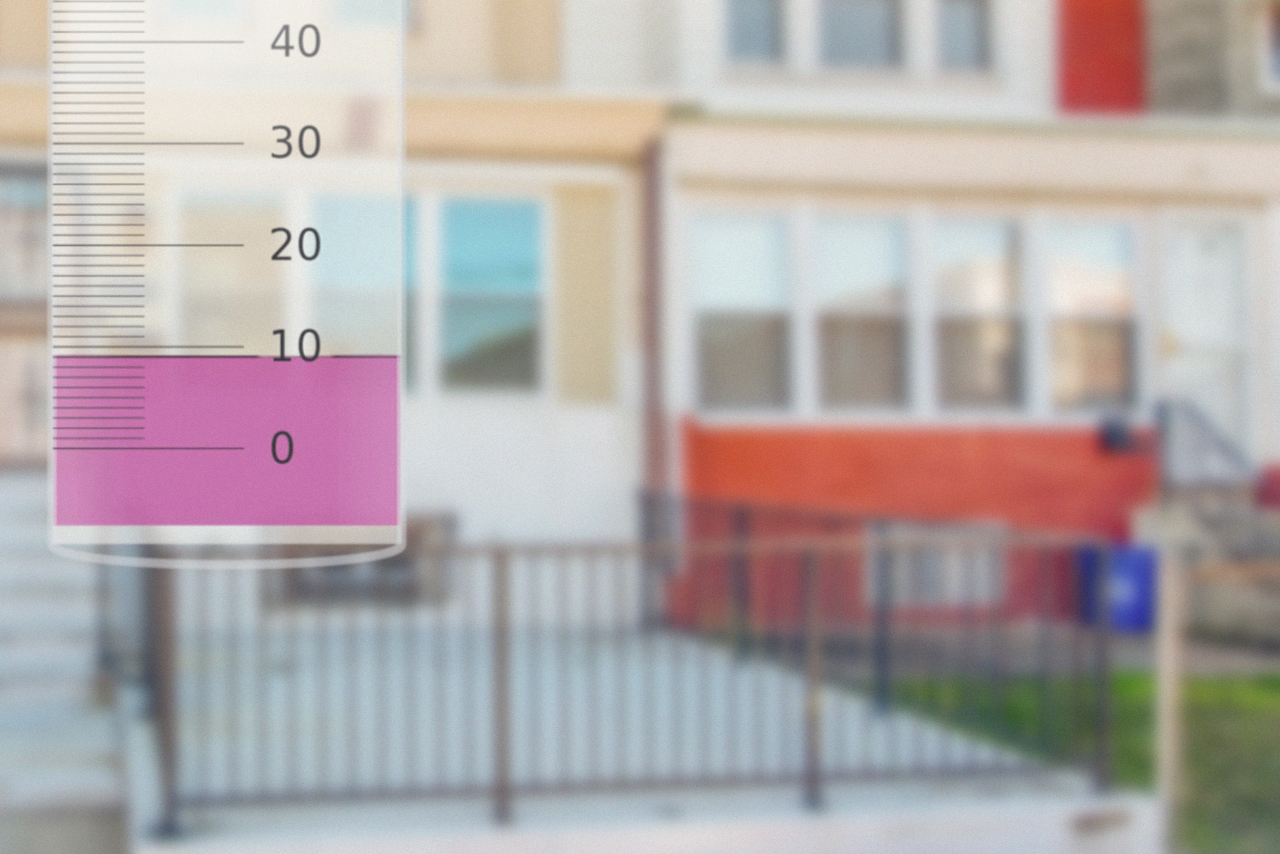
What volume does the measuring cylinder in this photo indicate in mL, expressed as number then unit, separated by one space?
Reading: 9 mL
